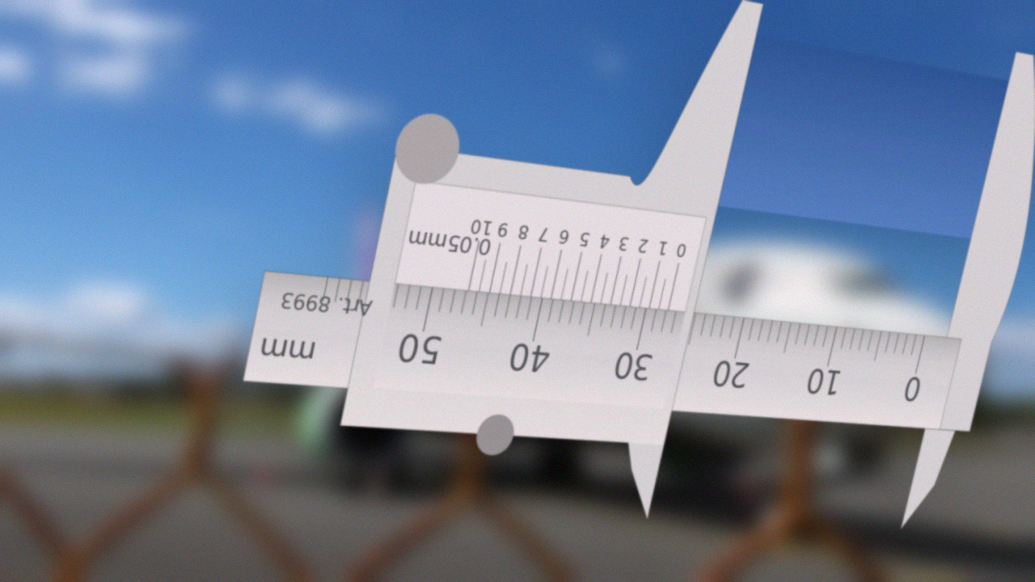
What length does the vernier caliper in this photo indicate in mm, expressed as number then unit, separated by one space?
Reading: 27.8 mm
